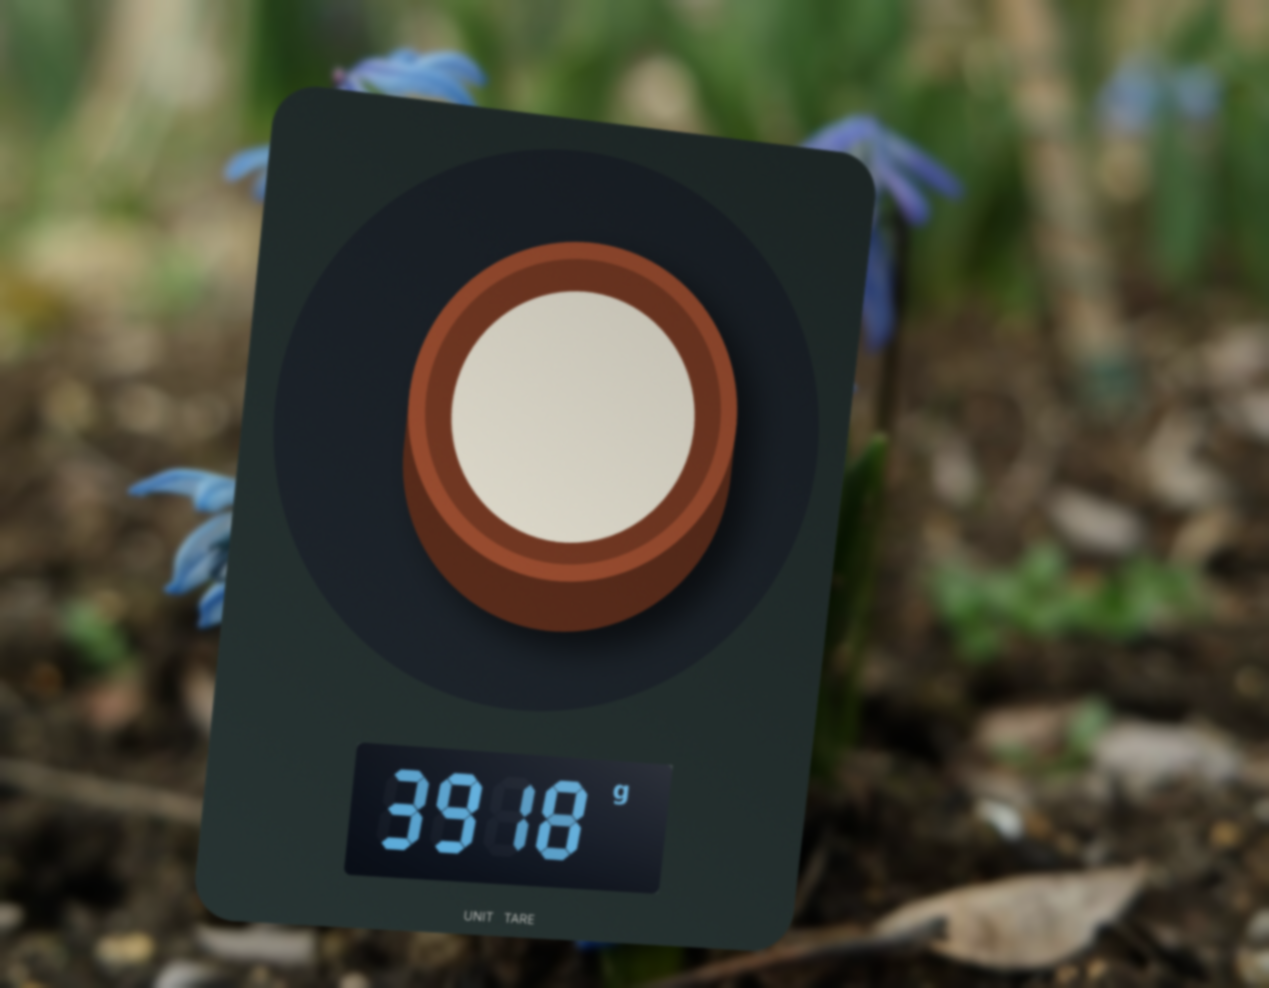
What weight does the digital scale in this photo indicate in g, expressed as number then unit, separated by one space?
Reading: 3918 g
